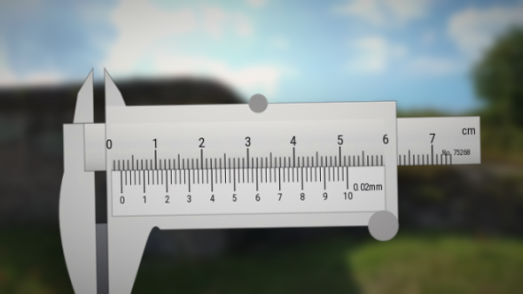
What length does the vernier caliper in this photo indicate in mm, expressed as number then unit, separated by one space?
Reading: 2.5 mm
